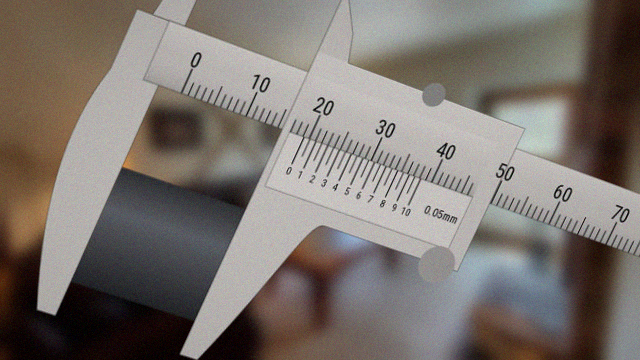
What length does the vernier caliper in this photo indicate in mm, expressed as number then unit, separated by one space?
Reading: 19.2 mm
